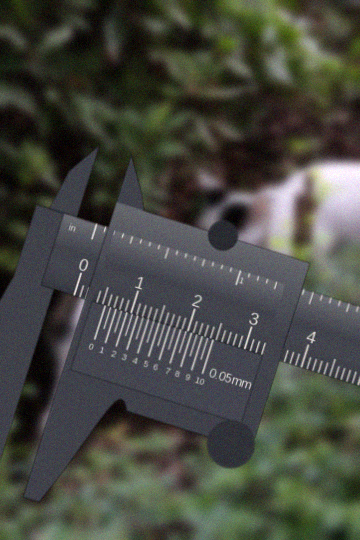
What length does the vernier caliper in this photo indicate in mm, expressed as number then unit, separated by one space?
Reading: 5.5 mm
